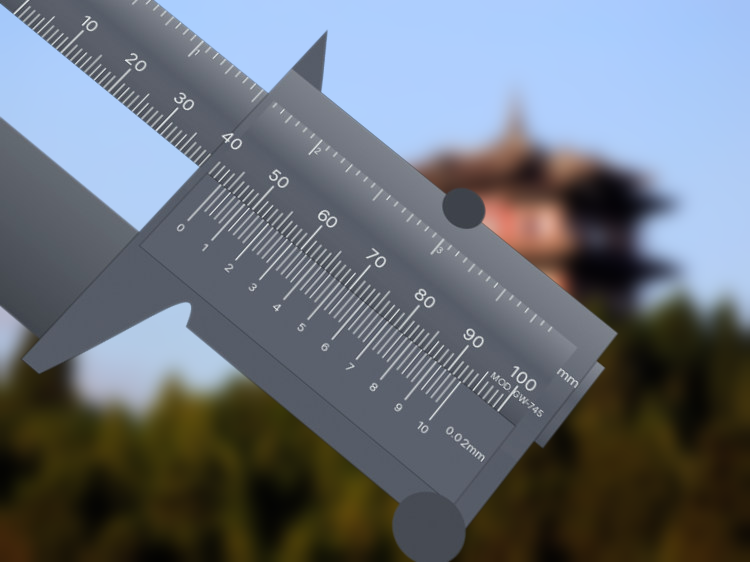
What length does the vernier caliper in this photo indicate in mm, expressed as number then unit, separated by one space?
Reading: 43.6 mm
